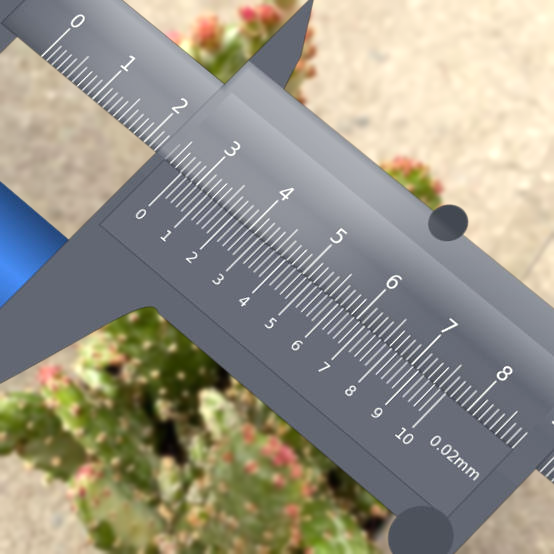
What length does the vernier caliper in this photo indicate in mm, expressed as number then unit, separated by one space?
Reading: 27.2 mm
